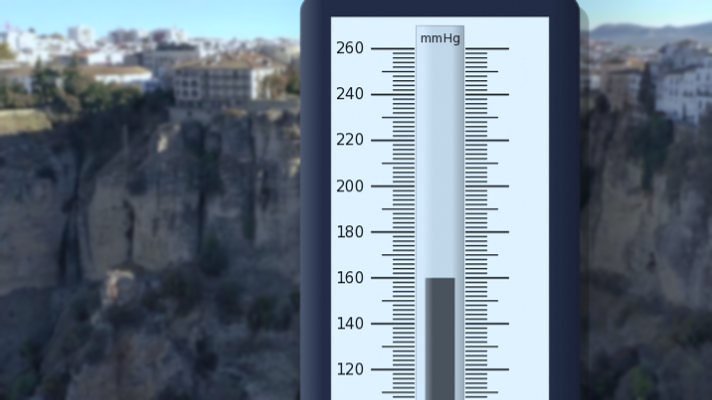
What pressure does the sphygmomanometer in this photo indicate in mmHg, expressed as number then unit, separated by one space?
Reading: 160 mmHg
